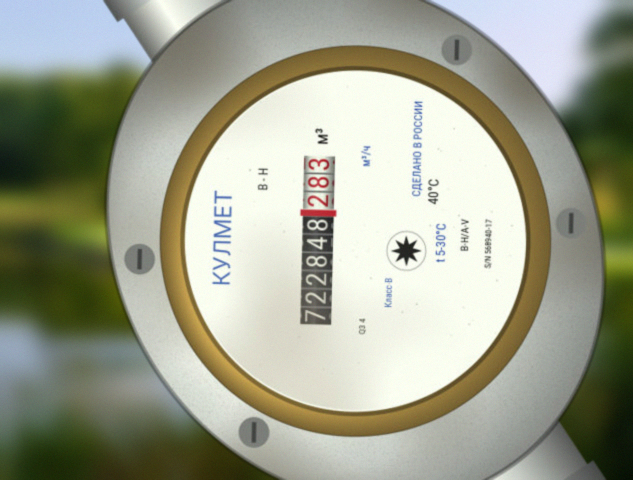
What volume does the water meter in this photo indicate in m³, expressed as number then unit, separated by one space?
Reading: 722848.283 m³
